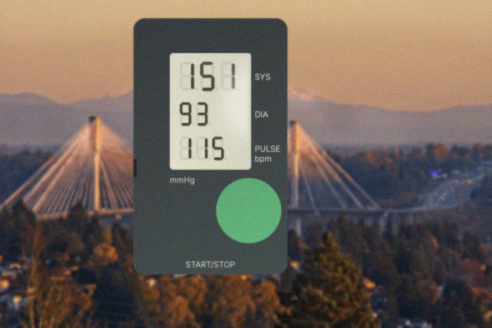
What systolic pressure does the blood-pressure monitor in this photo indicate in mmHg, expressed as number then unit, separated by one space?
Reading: 151 mmHg
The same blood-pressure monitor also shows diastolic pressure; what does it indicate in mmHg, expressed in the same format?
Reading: 93 mmHg
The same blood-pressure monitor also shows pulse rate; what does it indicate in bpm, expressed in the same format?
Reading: 115 bpm
